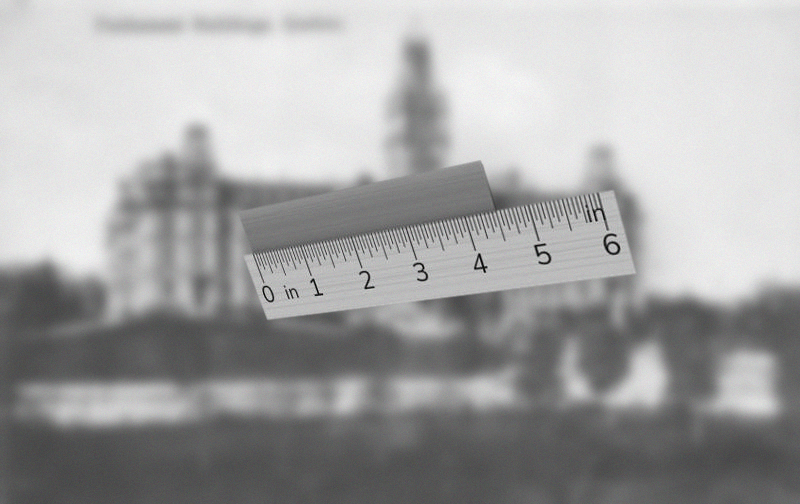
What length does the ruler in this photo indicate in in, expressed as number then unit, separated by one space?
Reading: 4.5 in
